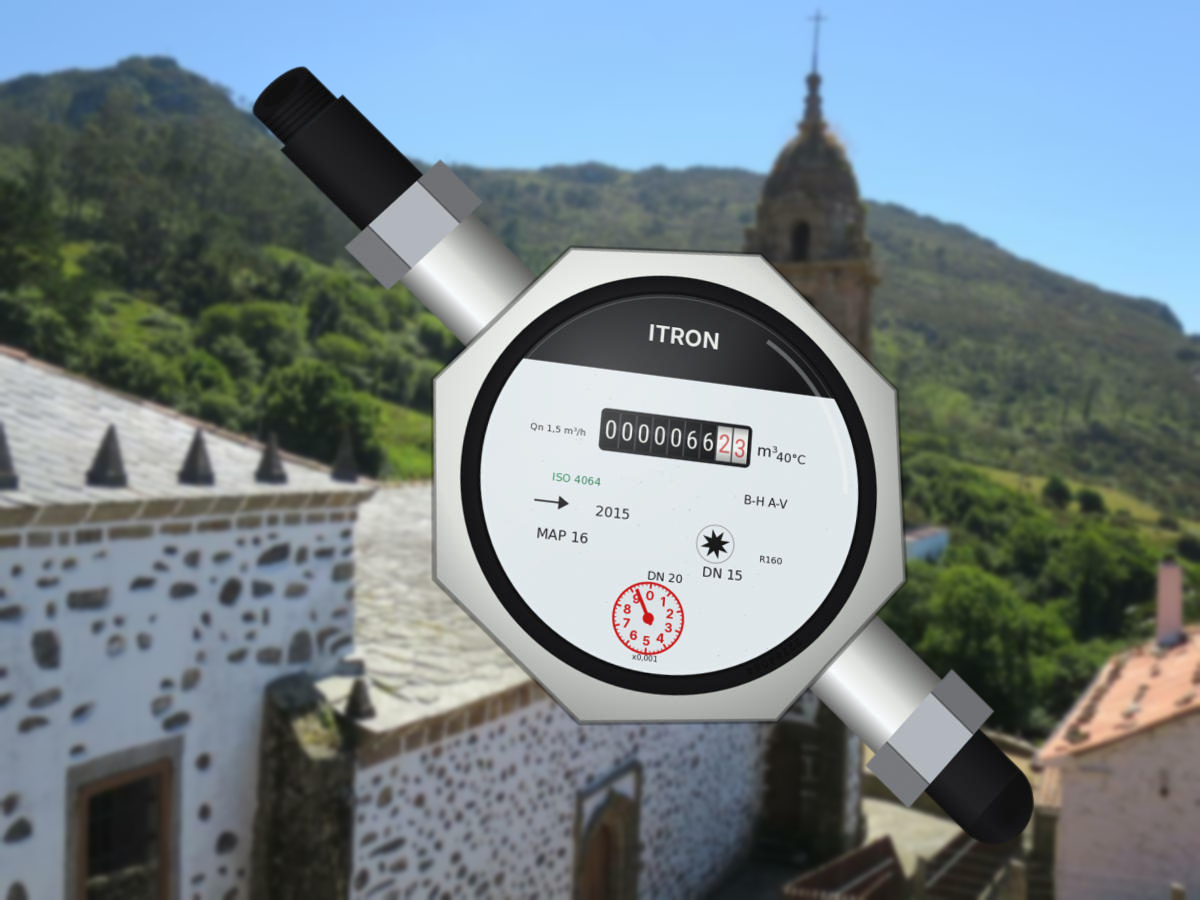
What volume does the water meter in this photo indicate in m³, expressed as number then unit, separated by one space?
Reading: 66.229 m³
